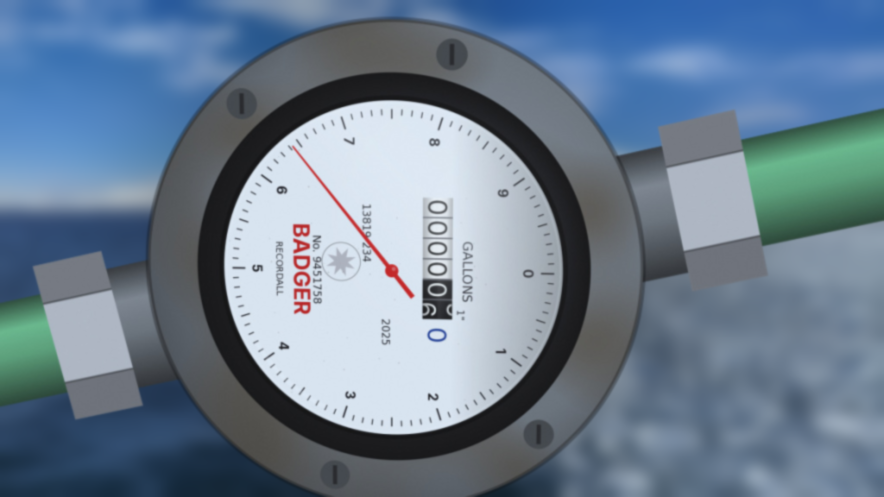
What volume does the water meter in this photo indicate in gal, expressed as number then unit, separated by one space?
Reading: 56.4 gal
